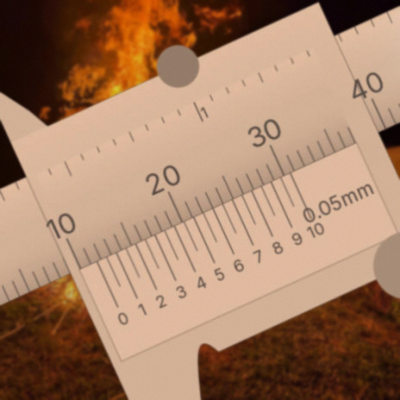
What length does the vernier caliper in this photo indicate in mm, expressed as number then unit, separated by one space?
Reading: 11.6 mm
